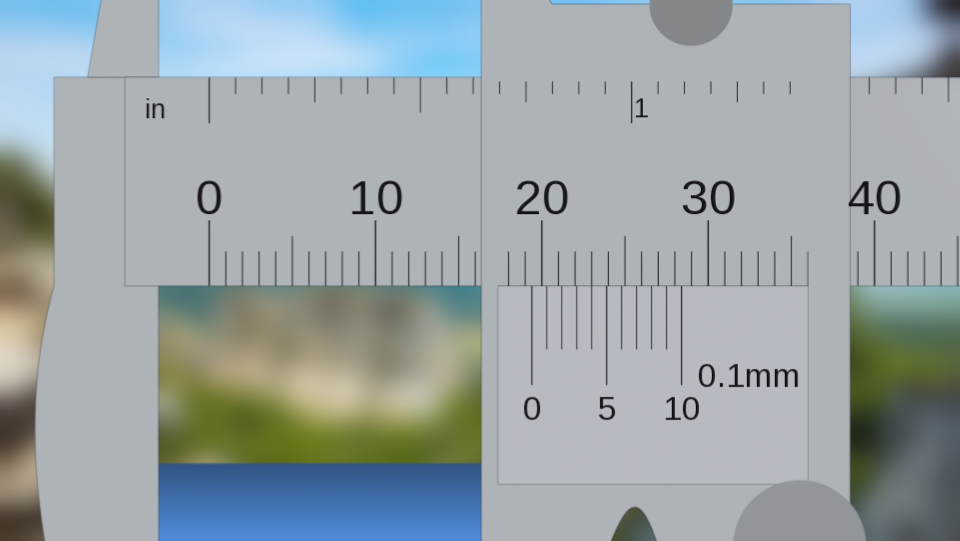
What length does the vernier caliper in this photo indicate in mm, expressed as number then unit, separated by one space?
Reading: 19.4 mm
